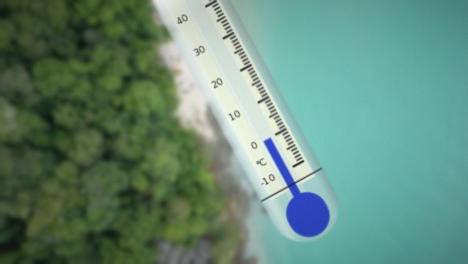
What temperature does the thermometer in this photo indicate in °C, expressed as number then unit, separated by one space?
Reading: 0 °C
